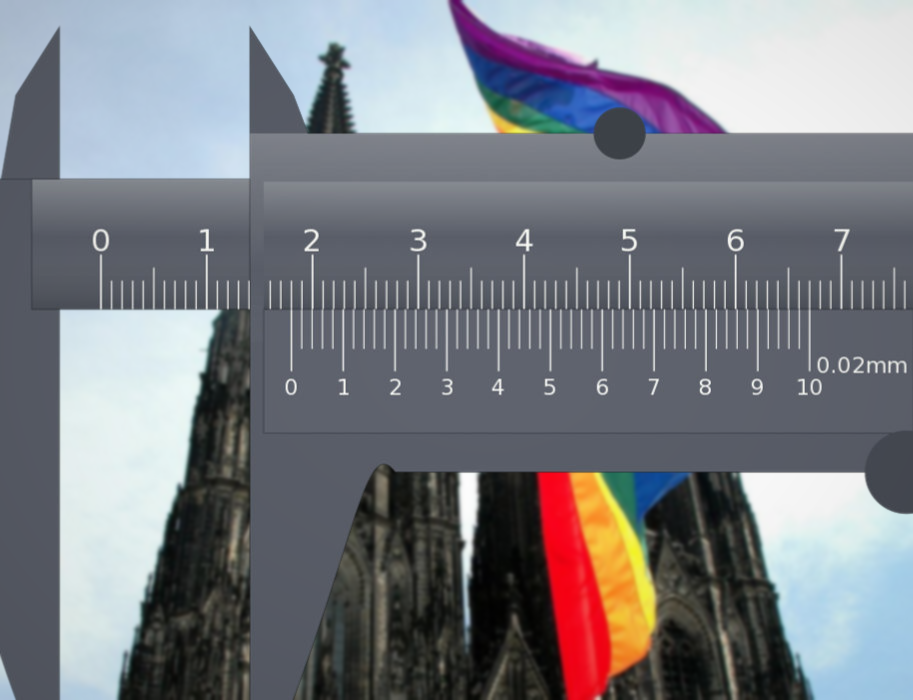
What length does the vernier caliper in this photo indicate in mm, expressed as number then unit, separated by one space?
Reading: 18.0 mm
